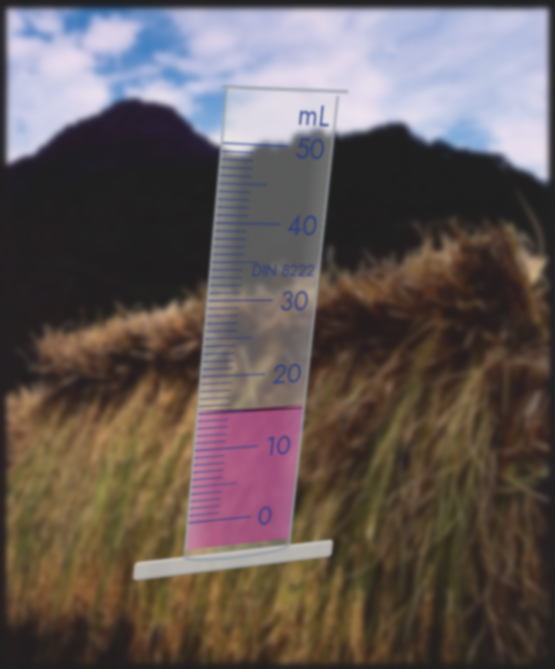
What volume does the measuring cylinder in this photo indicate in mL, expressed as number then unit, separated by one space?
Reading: 15 mL
